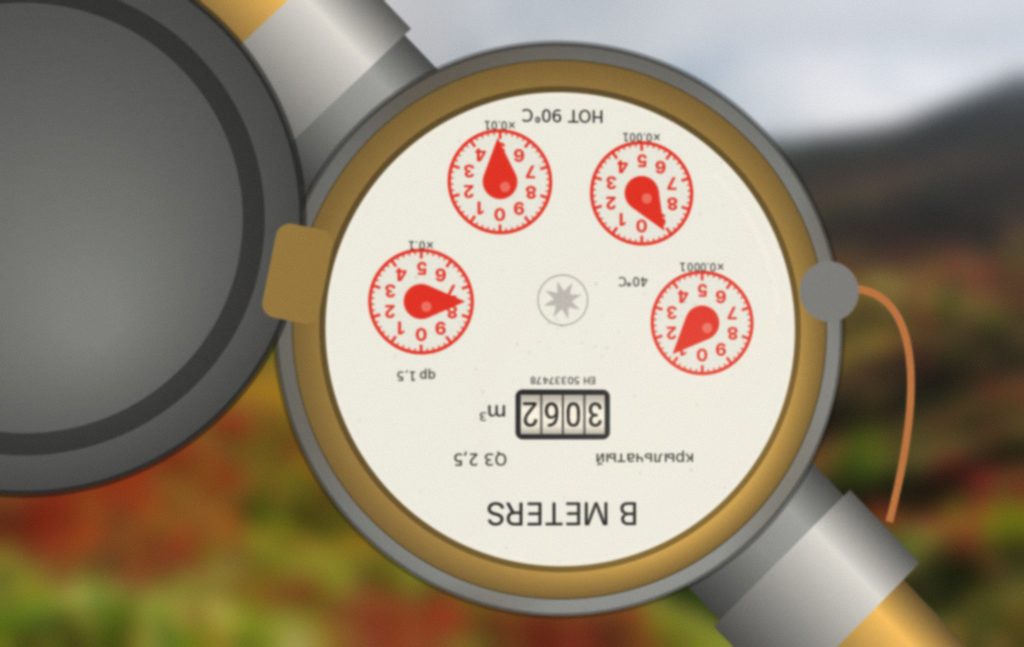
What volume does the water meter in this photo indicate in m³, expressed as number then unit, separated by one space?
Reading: 3062.7491 m³
